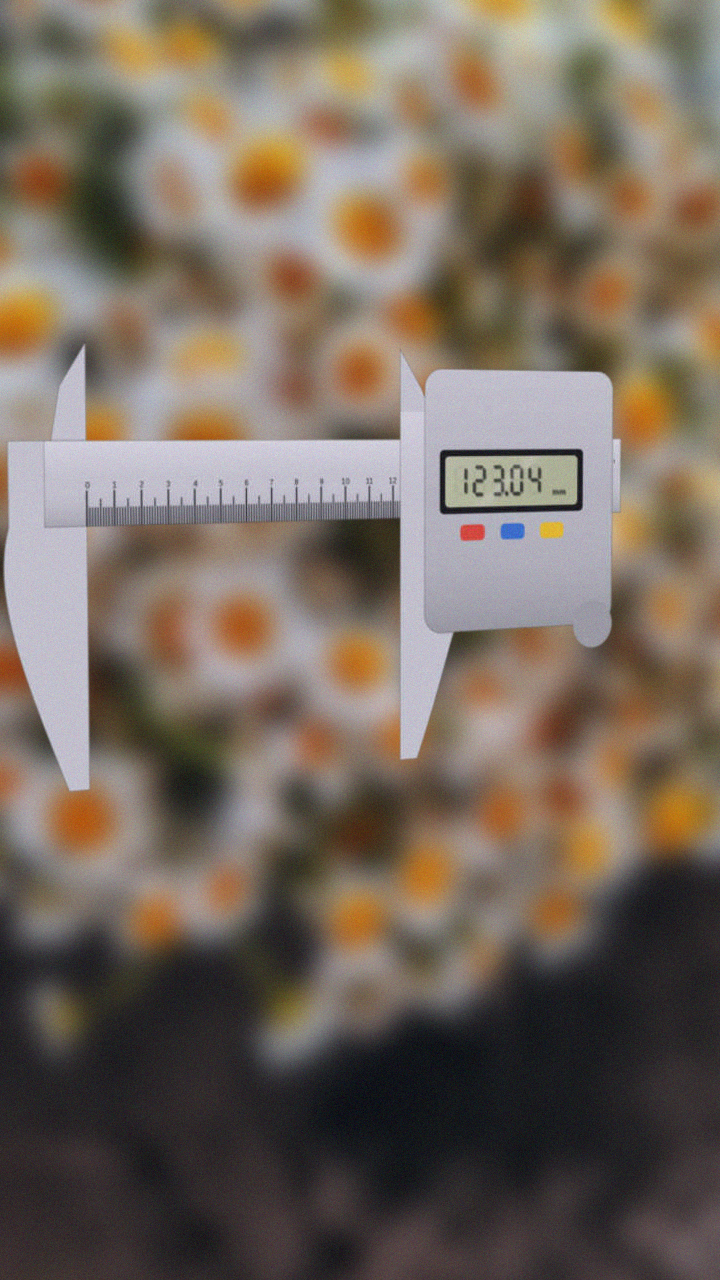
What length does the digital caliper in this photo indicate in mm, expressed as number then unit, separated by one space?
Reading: 123.04 mm
